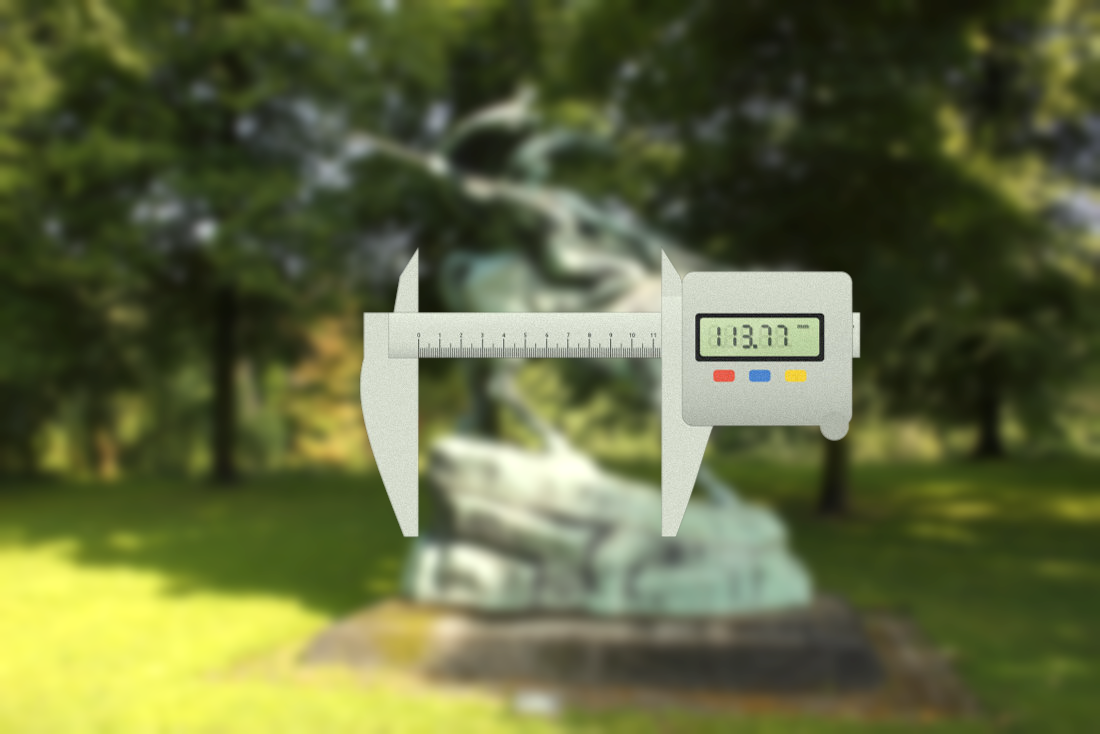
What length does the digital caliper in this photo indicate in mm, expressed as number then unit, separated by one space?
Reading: 113.77 mm
